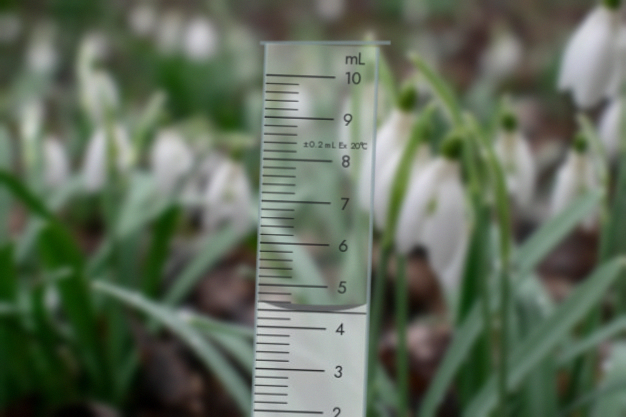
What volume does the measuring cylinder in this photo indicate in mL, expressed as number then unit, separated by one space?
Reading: 4.4 mL
